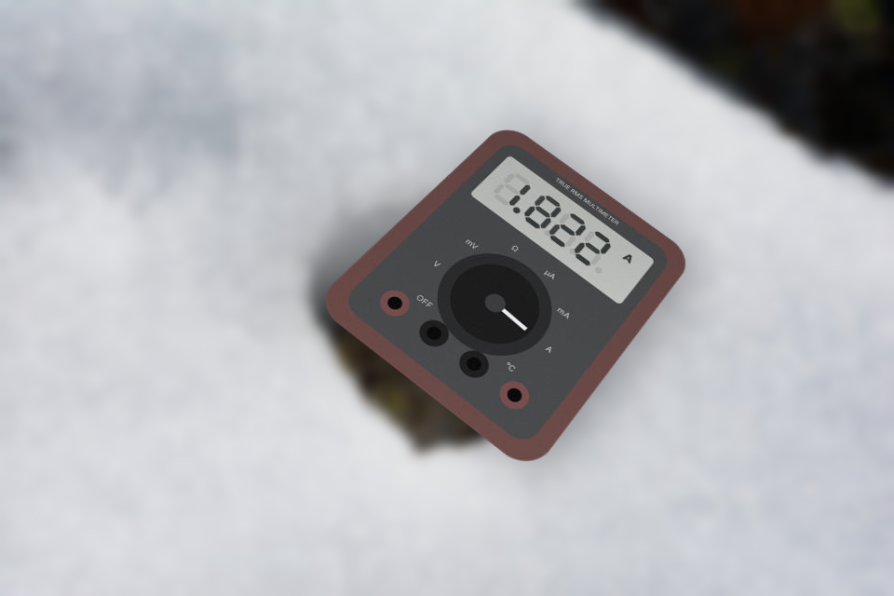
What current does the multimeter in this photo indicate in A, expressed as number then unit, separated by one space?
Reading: 1.822 A
